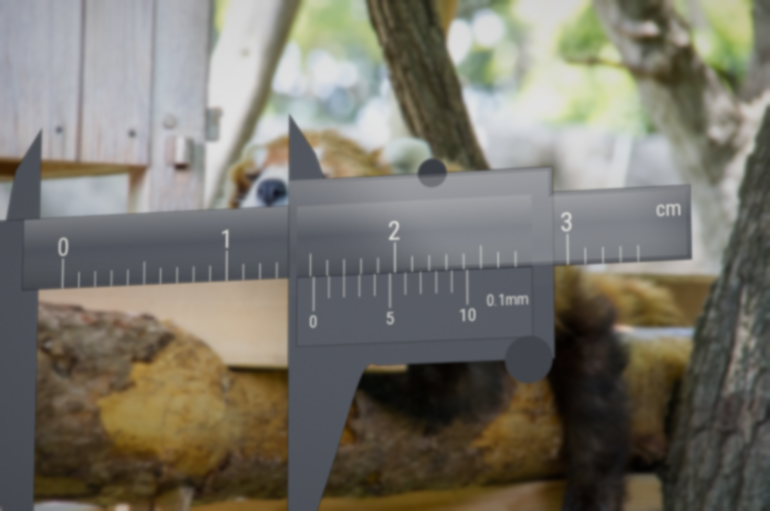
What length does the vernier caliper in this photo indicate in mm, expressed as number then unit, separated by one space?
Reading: 15.2 mm
